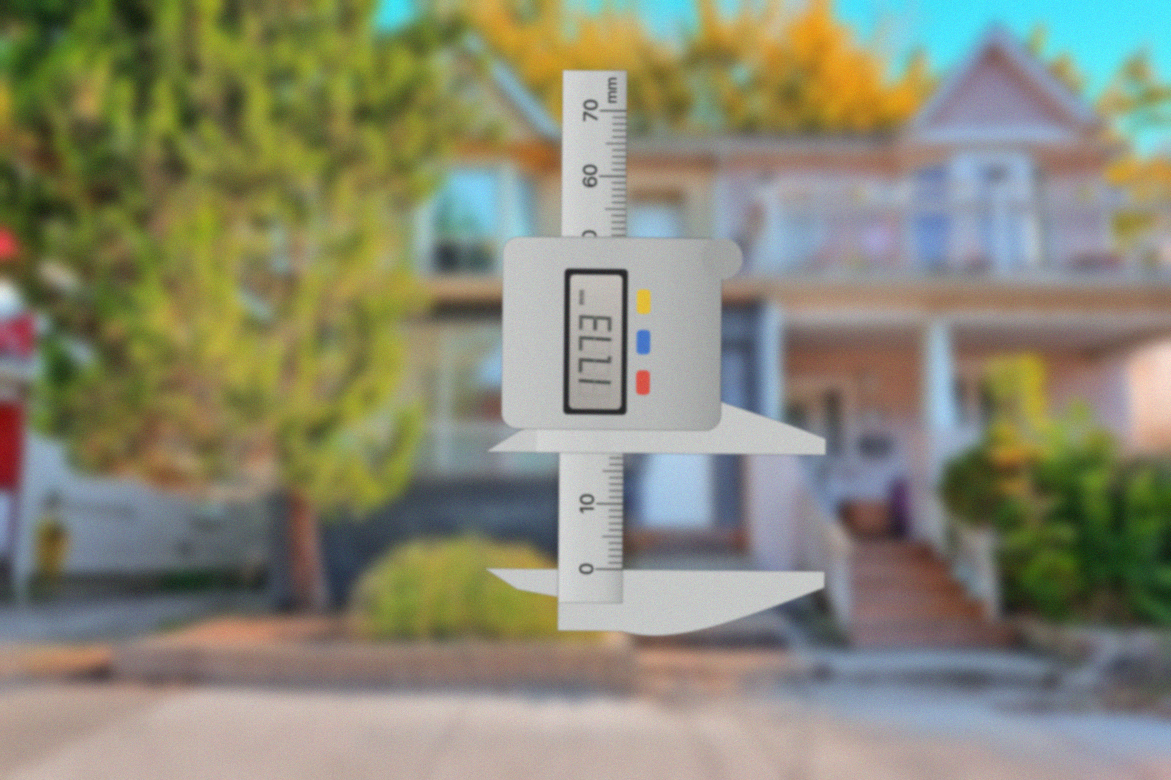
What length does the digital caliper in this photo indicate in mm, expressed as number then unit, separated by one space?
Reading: 17.73 mm
